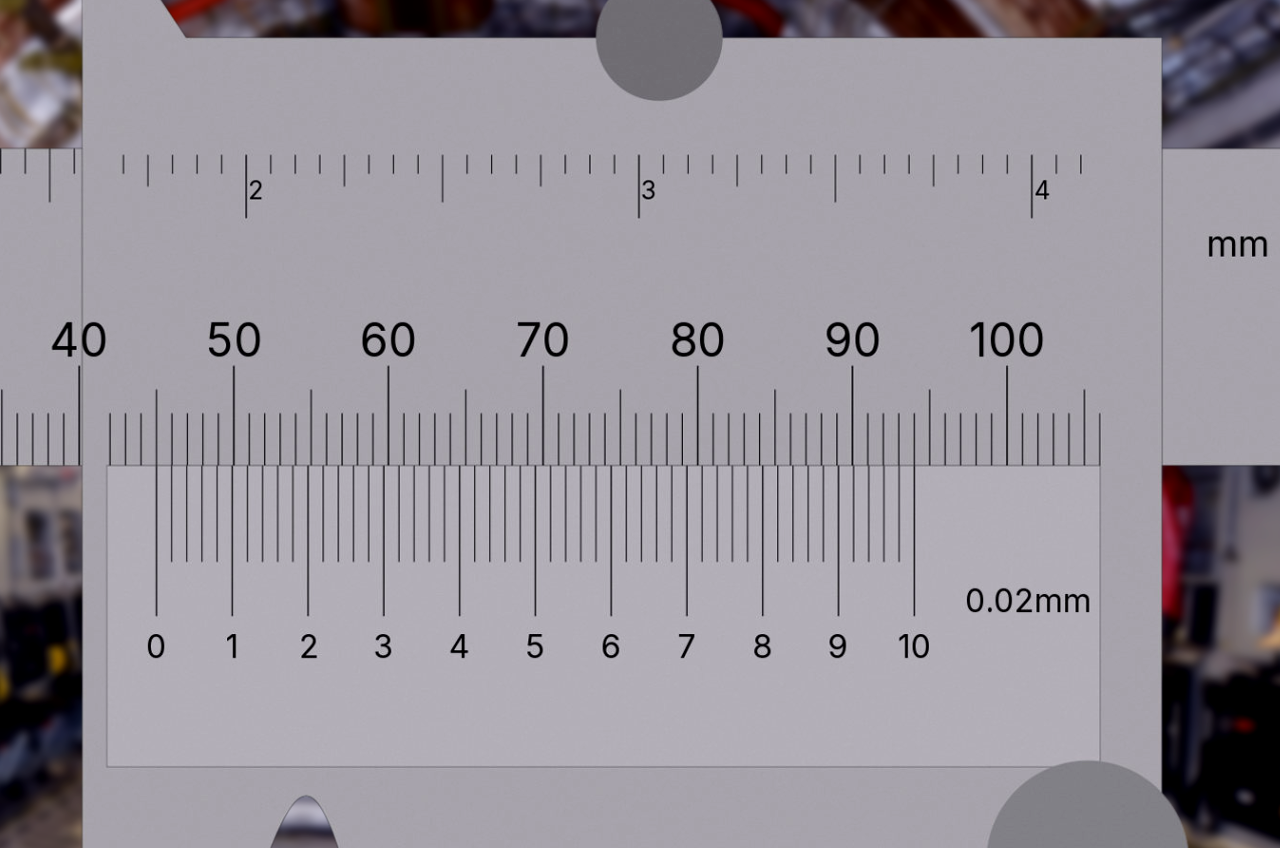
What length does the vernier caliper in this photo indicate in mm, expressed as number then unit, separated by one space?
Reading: 45.0 mm
